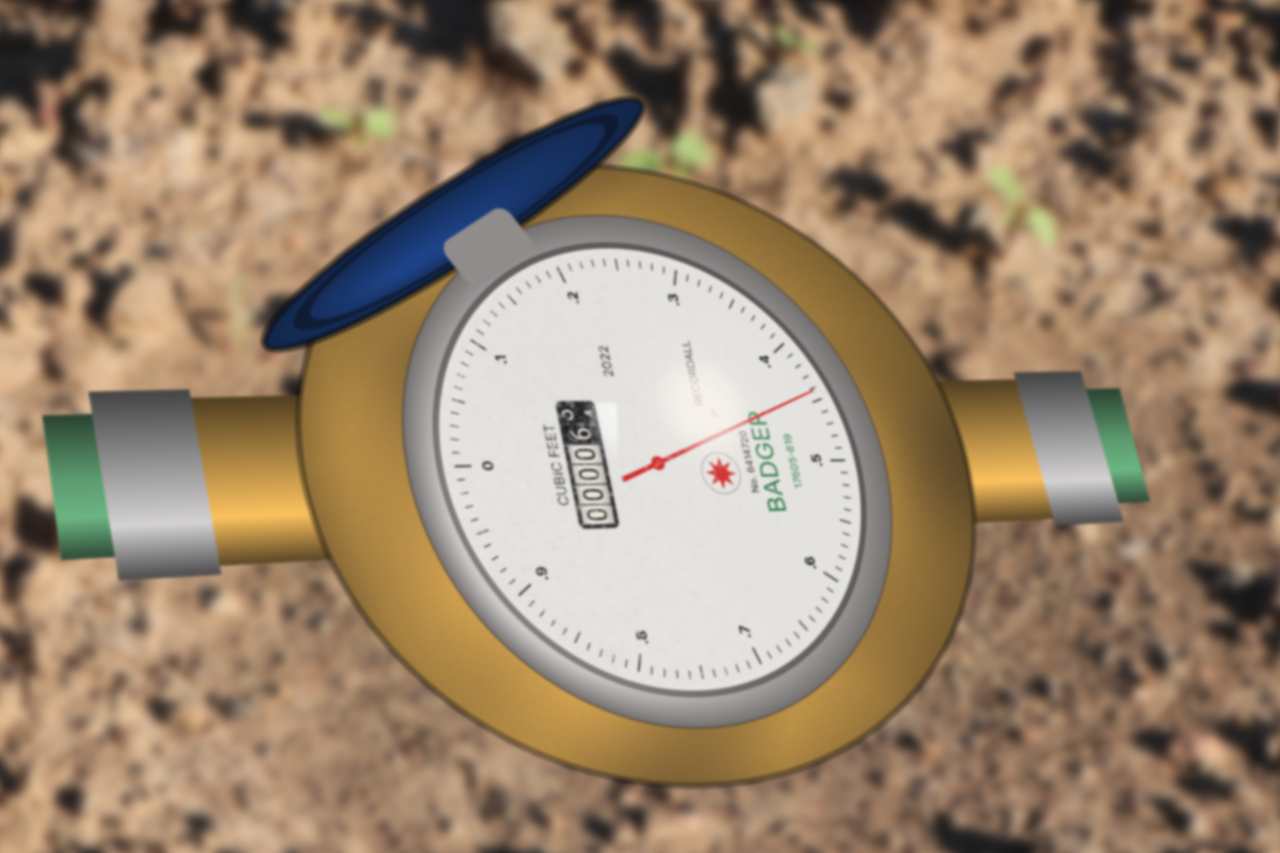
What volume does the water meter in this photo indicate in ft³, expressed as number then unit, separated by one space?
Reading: 63.44 ft³
